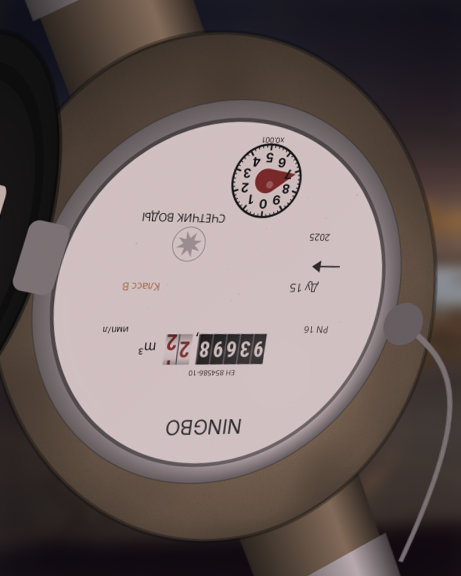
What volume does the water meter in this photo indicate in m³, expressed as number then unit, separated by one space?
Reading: 93698.217 m³
